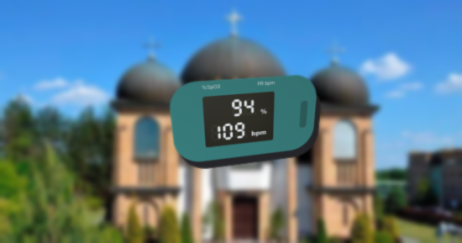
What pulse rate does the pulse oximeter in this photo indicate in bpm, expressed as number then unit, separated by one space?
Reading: 109 bpm
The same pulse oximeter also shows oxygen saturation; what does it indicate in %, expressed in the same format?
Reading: 94 %
